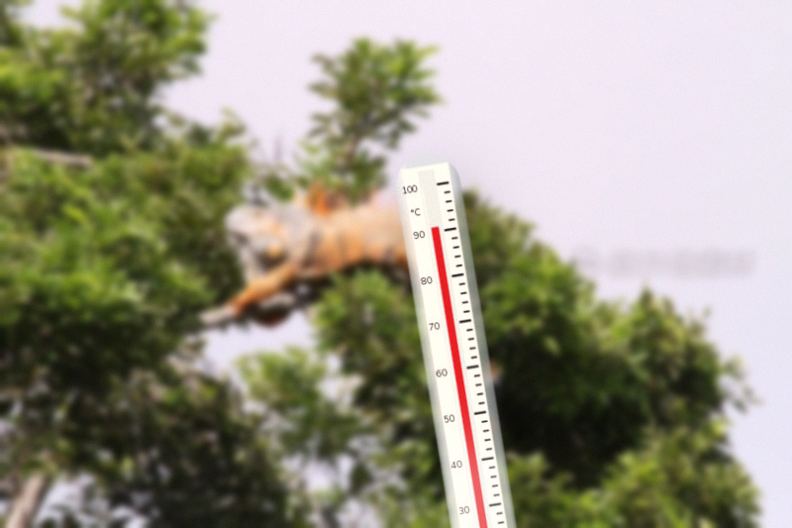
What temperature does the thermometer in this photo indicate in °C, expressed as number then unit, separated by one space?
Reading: 91 °C
